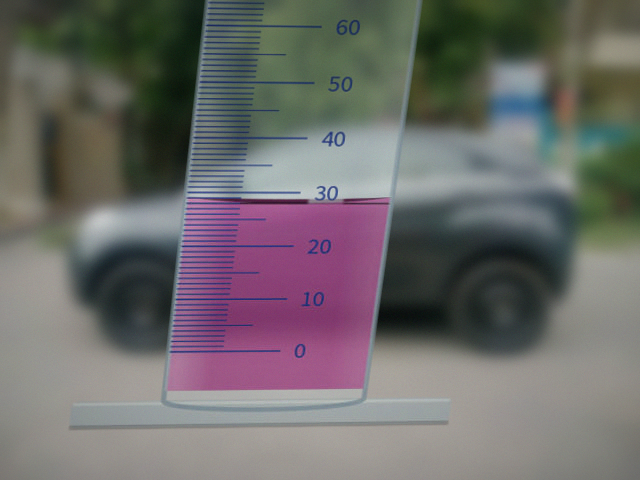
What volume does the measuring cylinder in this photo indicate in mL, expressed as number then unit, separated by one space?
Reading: 28 mL
